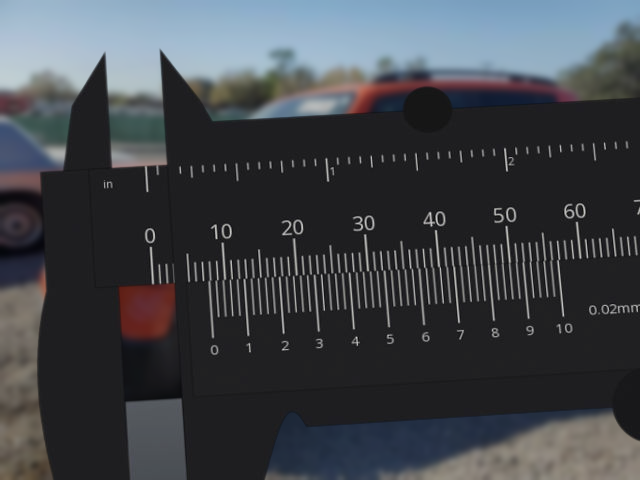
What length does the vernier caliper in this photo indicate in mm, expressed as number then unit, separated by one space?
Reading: 7.8 mm
